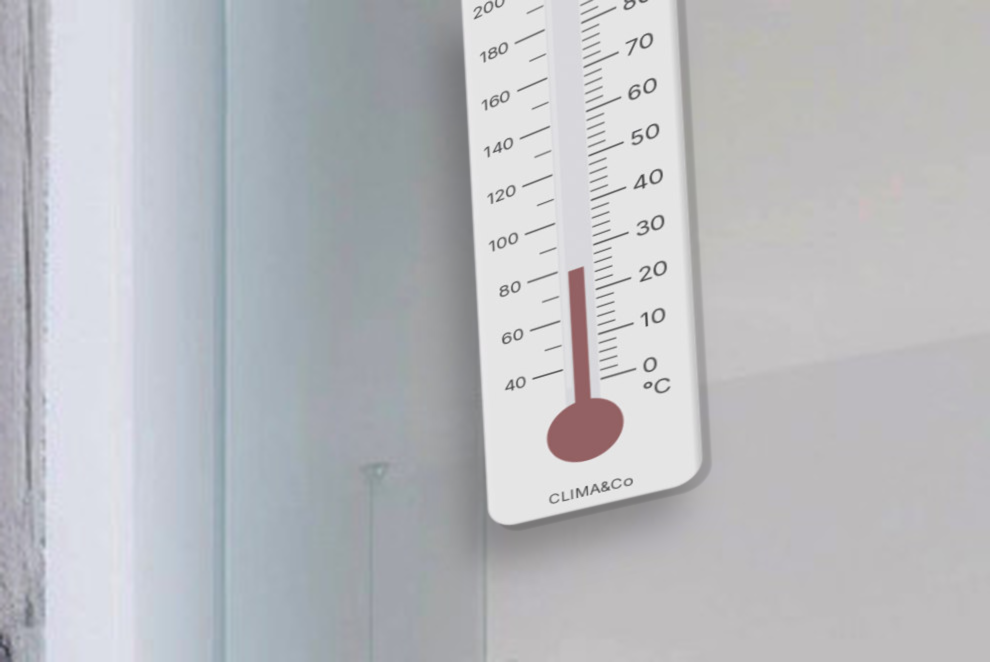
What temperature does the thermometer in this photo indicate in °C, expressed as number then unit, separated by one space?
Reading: 26 °C
